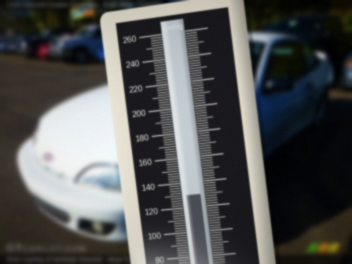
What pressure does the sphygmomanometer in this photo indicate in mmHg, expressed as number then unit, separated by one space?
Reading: 130 mmHg
